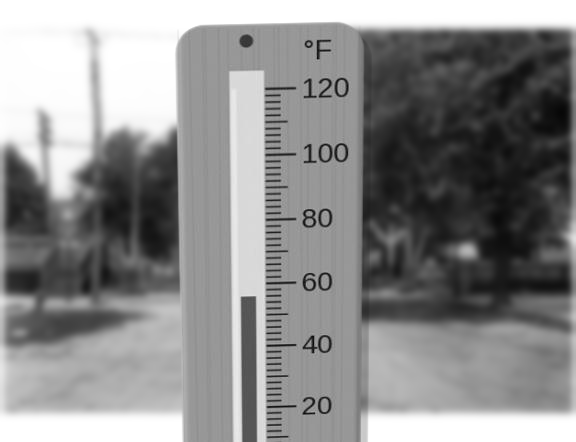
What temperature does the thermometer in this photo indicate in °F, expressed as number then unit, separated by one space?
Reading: 56 °F
